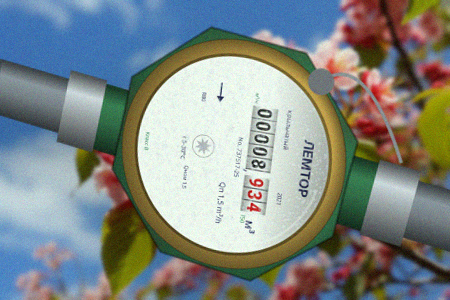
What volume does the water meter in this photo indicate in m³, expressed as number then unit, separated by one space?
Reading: 8.934 m³
